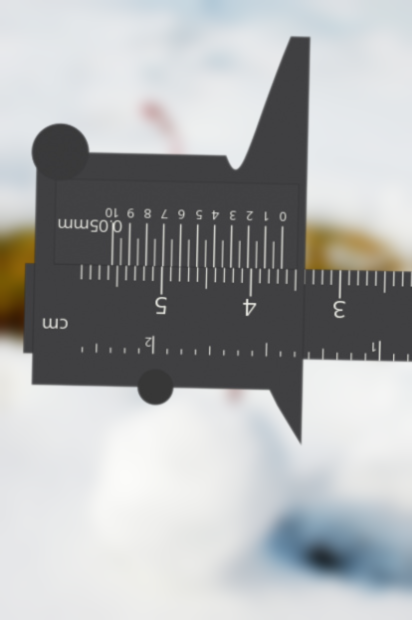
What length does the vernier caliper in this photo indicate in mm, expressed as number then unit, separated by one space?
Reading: 36.6 mm
